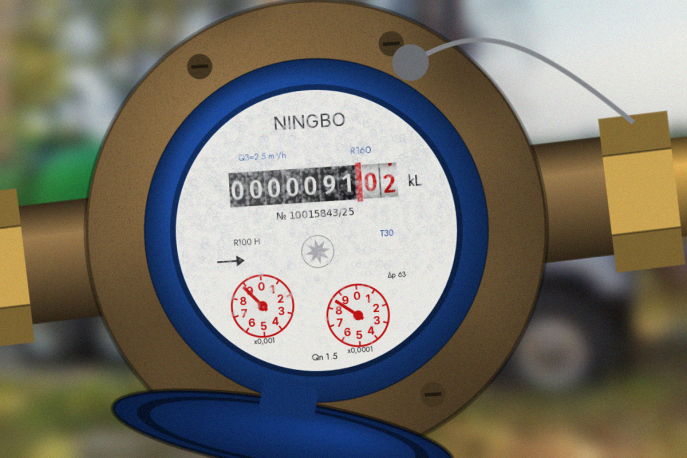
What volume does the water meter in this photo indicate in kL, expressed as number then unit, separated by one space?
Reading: 91.0188 kL
